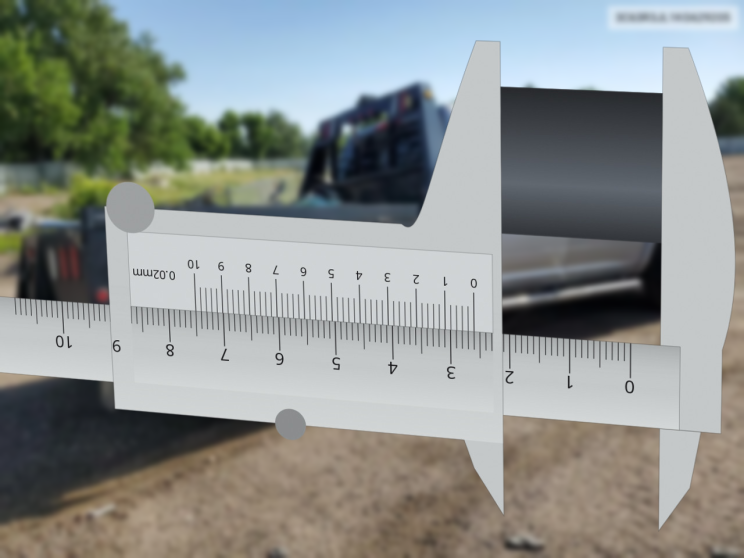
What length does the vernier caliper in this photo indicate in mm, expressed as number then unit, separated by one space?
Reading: 26.0 mm
